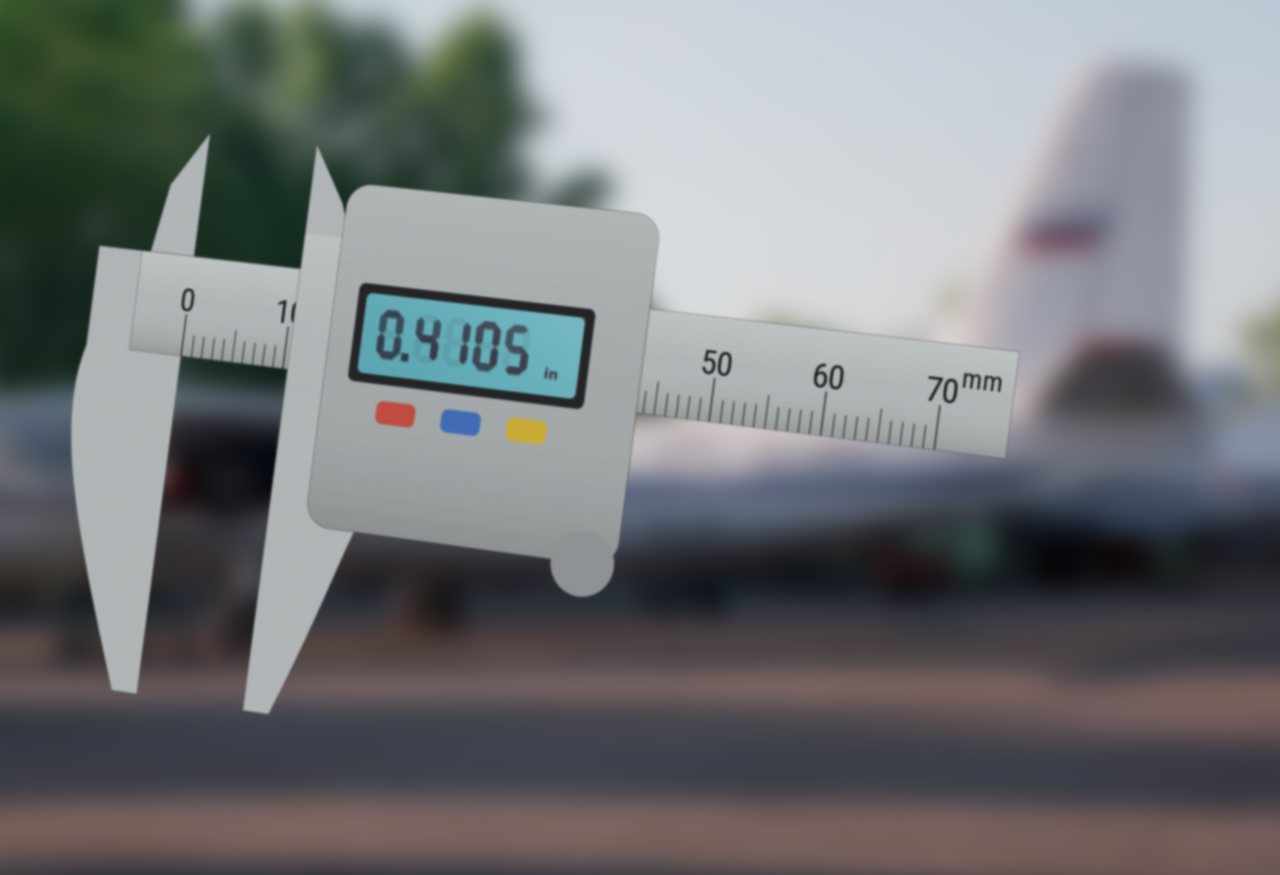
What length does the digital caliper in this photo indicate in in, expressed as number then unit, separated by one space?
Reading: 0.4105 in
